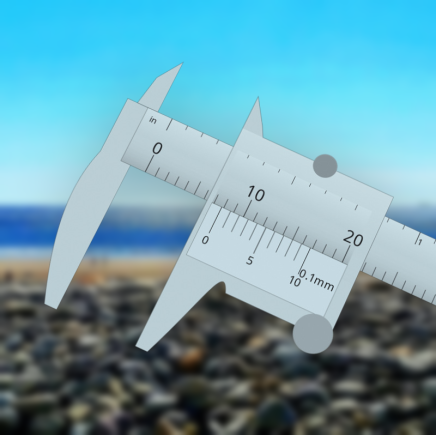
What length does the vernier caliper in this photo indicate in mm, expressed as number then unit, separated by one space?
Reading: 7.8 mm
